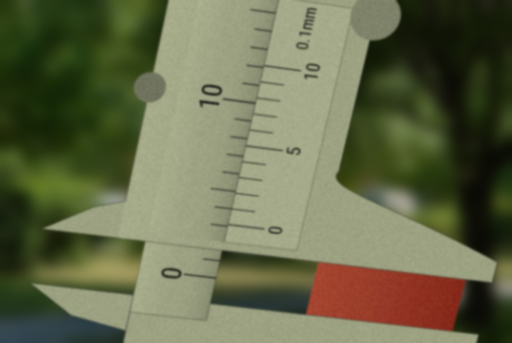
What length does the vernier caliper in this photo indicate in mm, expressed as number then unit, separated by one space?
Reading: 3.1 mm
